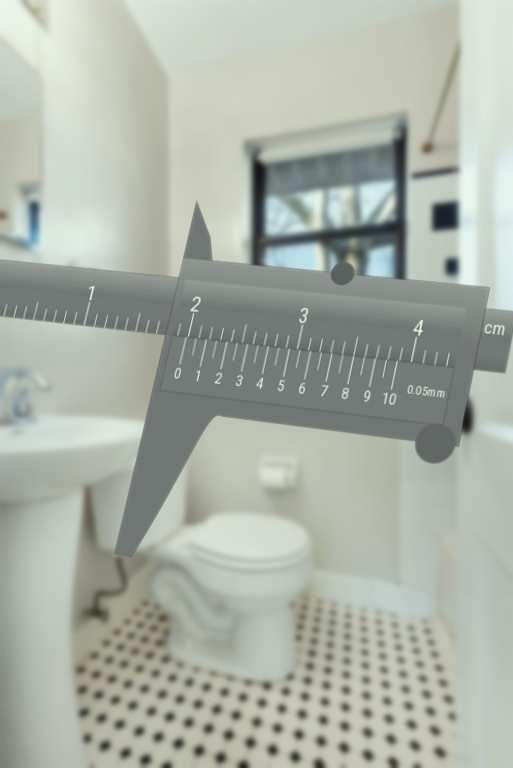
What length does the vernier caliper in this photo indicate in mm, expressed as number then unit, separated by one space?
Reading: 19.8 mm
